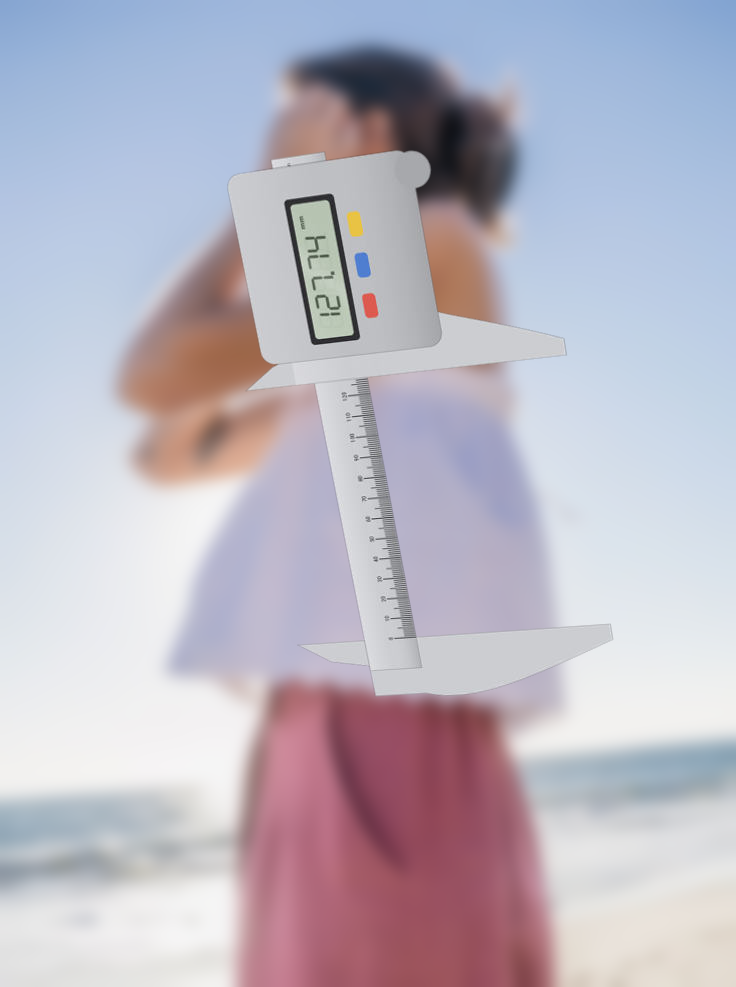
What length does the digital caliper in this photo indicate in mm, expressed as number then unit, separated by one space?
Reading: 127.74 mm
